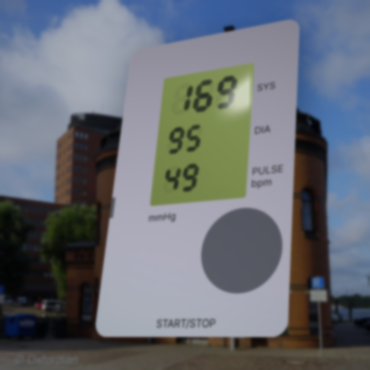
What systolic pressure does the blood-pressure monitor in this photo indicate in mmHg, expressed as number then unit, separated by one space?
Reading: 169 mmHg
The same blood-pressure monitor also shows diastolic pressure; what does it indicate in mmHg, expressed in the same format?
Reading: 95 mmHg
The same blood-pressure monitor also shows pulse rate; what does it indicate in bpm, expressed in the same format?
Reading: 49 bpm
